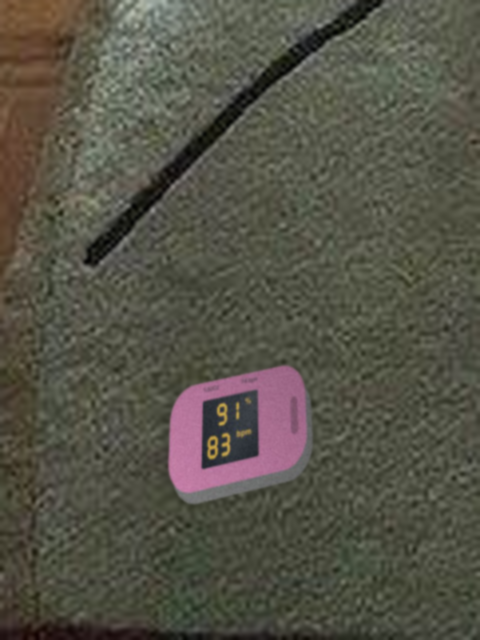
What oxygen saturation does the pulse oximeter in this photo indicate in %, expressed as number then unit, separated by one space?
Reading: 91 %
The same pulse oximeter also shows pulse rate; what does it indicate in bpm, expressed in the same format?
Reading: 83 bpm
